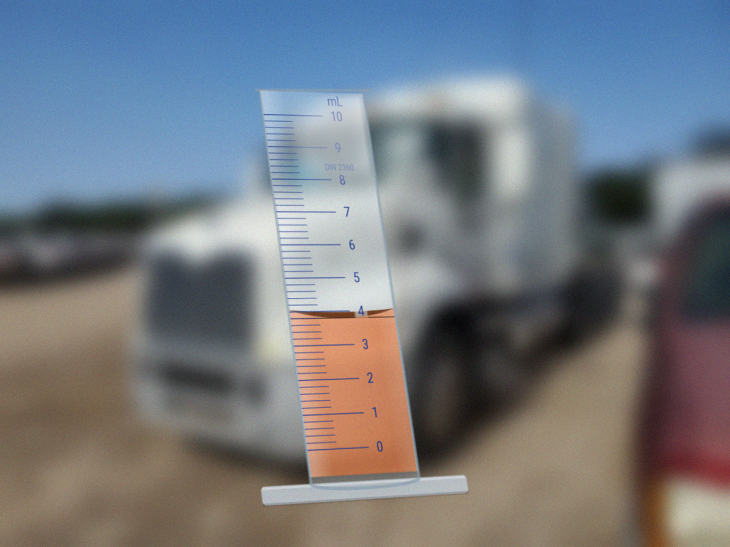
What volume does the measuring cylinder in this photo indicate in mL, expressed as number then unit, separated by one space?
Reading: 3.8 mL
